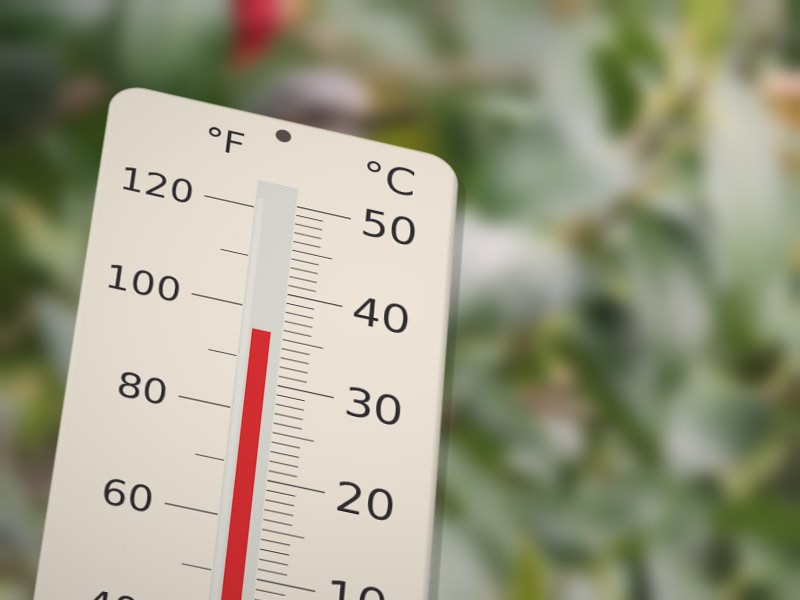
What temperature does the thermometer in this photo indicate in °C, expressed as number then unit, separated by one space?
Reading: 35.5 °C
